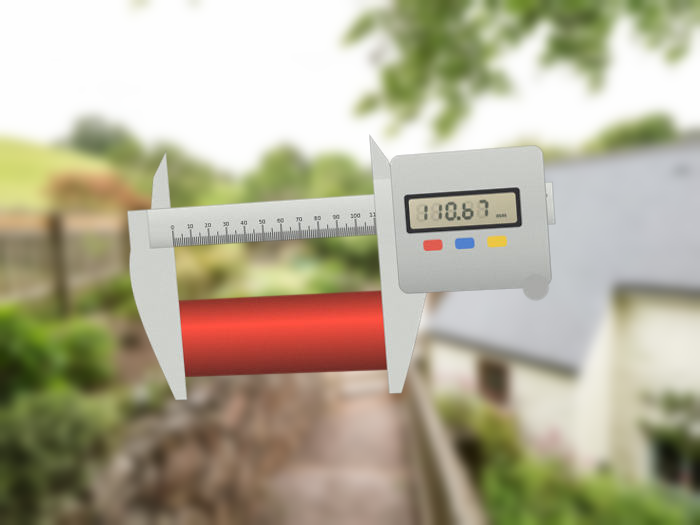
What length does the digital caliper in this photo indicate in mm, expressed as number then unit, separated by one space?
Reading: 110.67 mm
